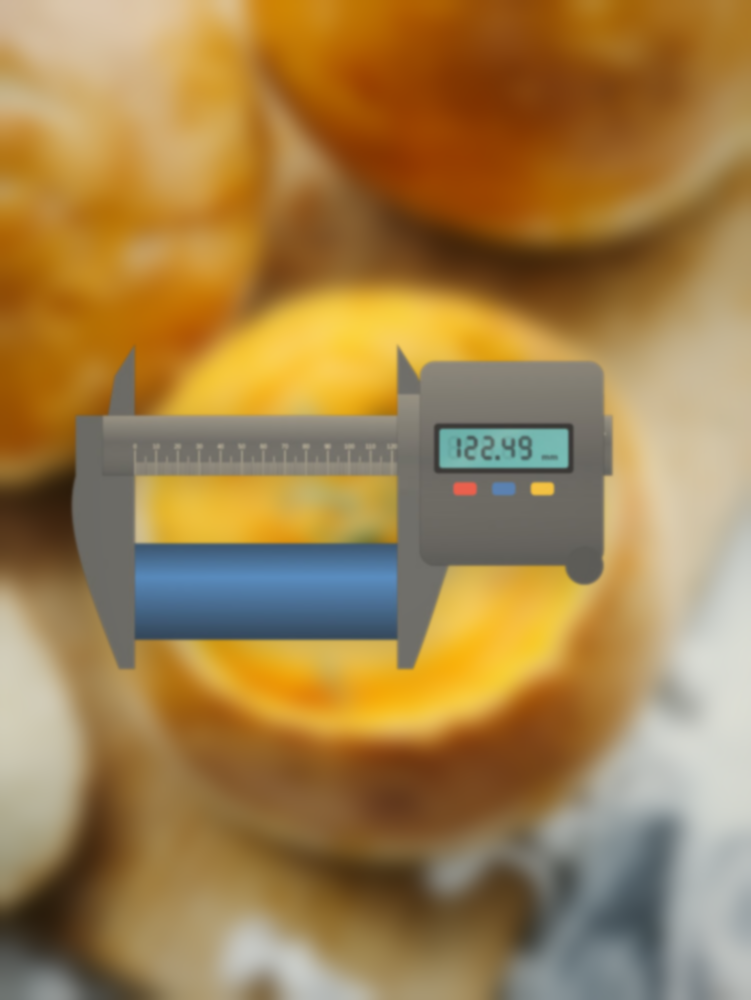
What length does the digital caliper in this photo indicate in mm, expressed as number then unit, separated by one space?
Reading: 122.49 mm
